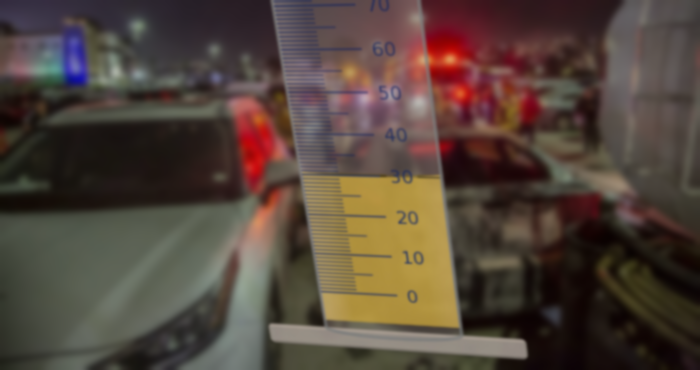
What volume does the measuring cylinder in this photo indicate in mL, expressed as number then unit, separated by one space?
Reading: 30 mL
